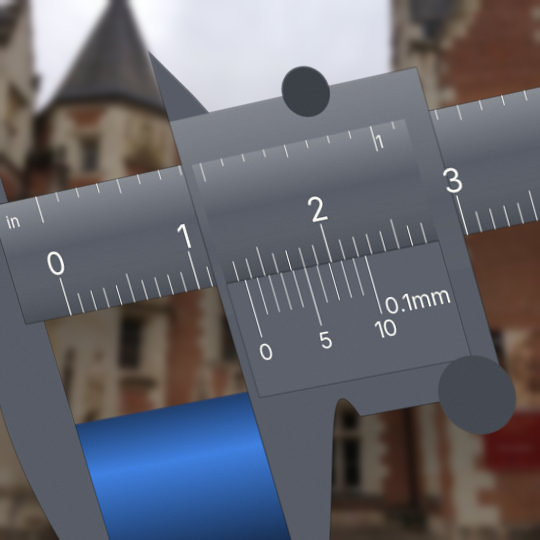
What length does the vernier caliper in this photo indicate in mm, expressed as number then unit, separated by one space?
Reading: 13.5 mm
